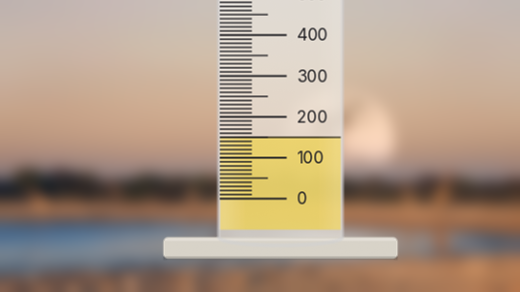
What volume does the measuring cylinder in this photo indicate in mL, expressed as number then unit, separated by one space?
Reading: 150 mL
